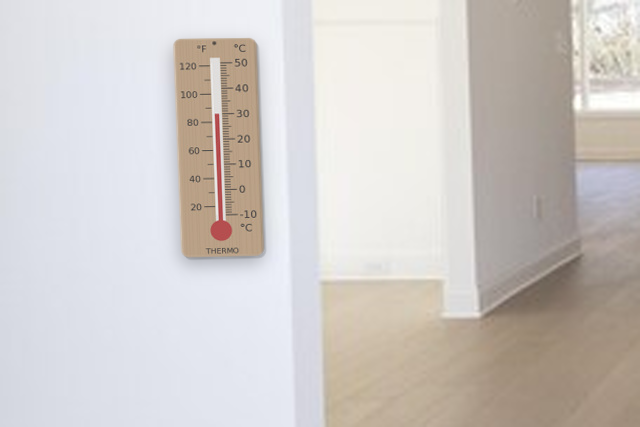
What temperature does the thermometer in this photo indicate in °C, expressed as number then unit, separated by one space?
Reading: 30 °C
